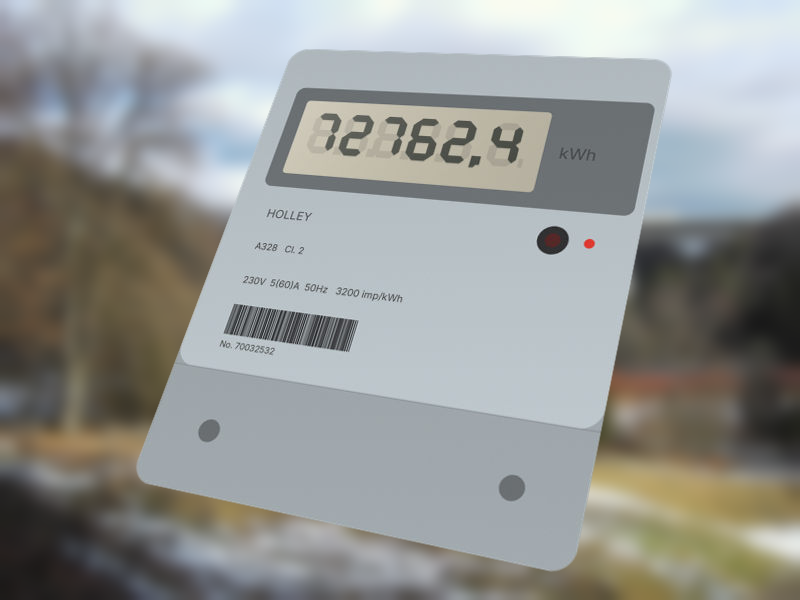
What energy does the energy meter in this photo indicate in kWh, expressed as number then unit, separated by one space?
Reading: 72762.4 kWh
